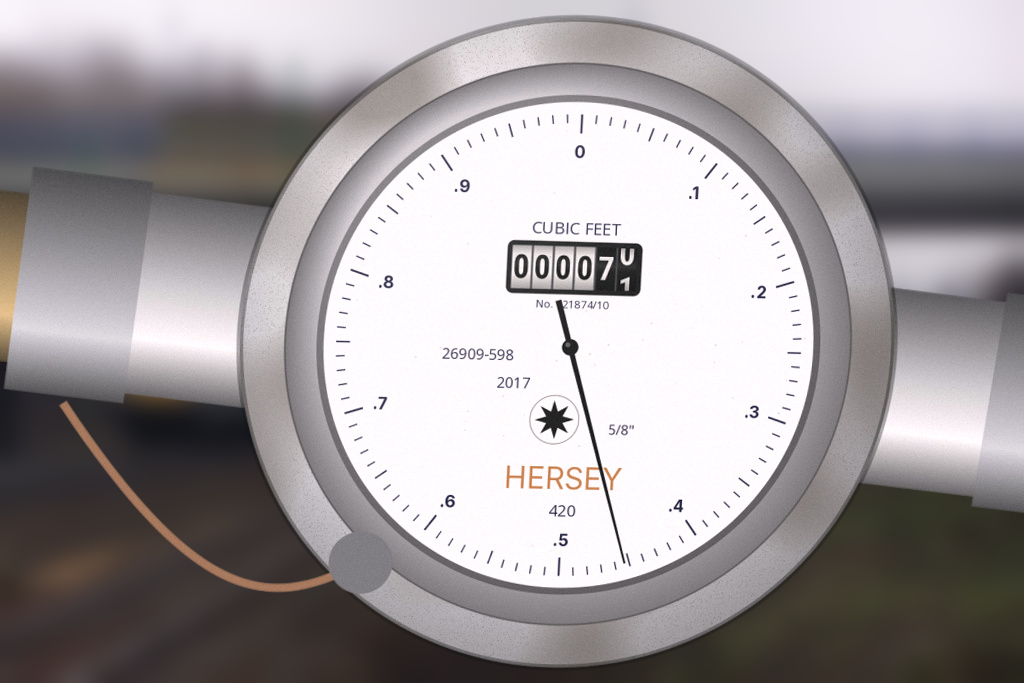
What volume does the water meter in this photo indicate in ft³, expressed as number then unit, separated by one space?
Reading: 70.45 ft³
